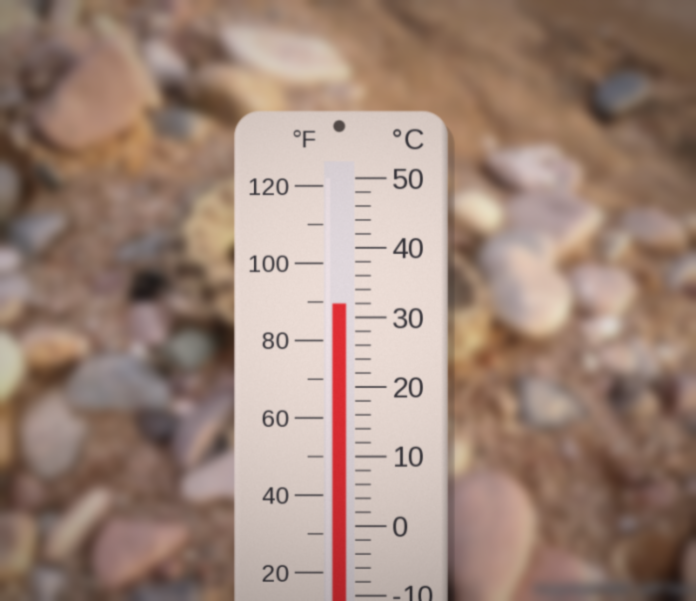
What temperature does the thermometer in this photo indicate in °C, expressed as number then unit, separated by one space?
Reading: 32 °C
